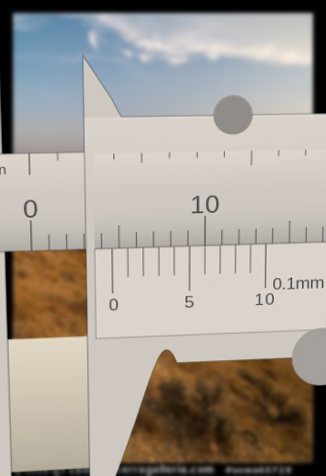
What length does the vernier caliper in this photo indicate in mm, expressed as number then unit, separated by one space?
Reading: 4.6 mm
